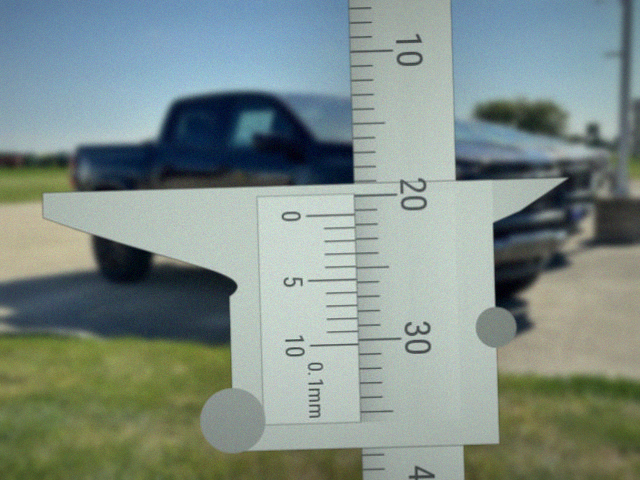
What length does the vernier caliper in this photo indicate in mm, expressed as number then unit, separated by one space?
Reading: 21.3 mm
